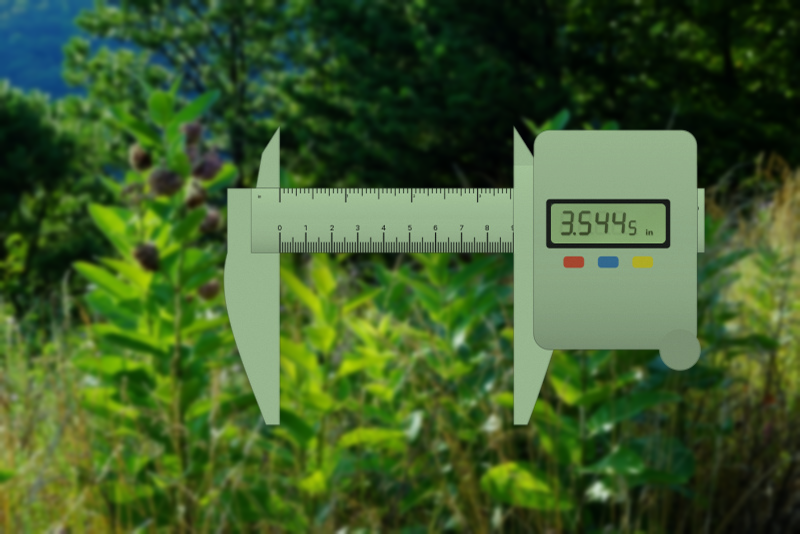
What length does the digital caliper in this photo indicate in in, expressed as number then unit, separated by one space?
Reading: 3.5445 in
